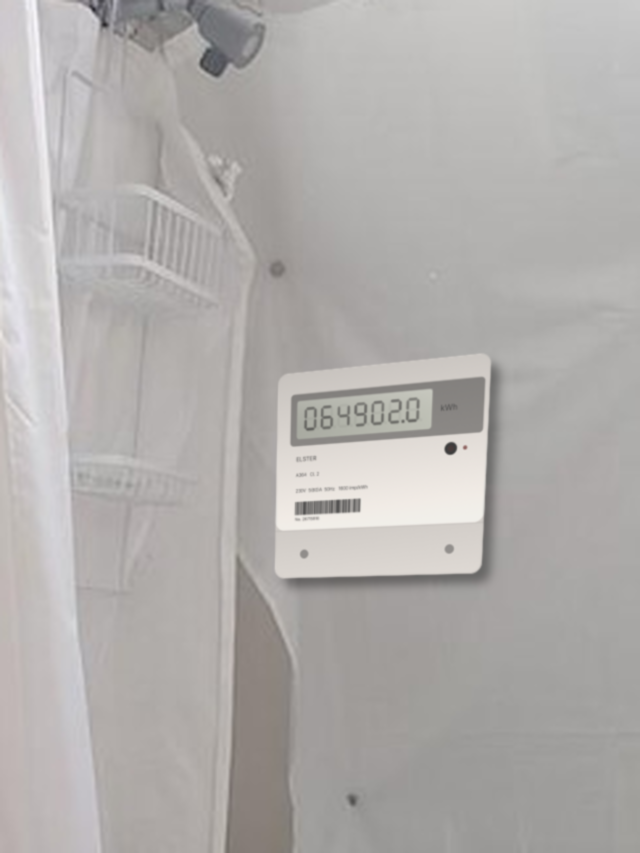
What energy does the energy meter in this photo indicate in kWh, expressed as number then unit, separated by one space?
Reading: 64902.0 kWh
